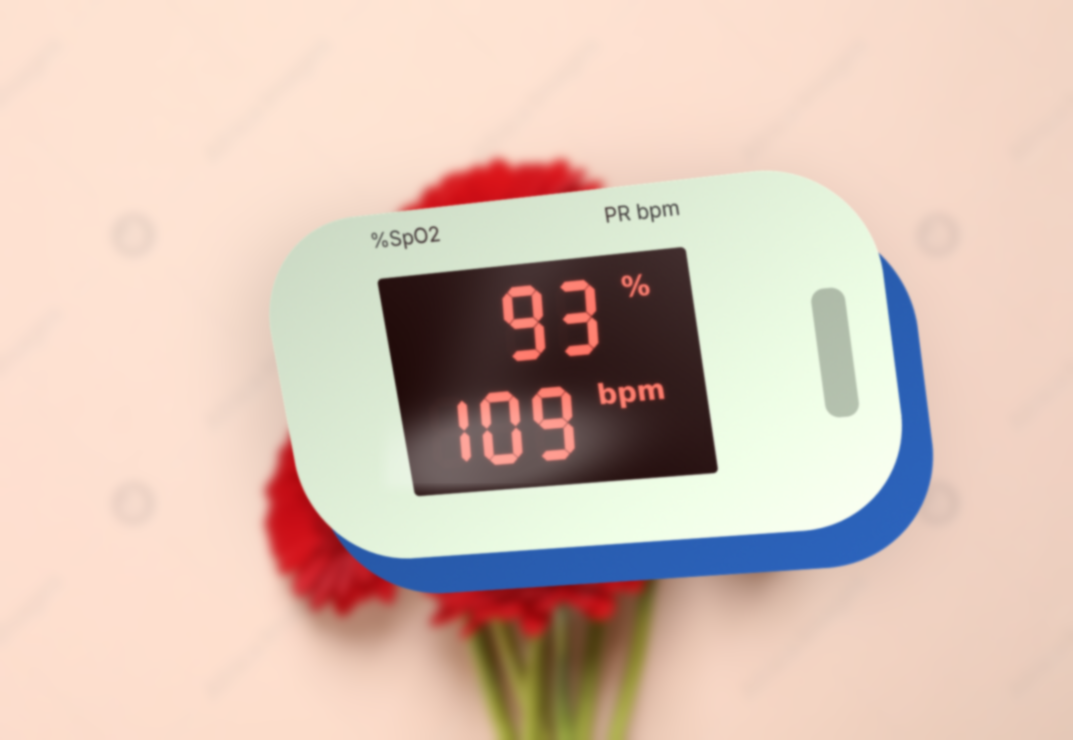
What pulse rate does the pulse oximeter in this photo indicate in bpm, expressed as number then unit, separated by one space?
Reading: 109 bpm
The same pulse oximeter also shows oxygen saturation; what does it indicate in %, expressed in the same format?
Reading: 93 %
